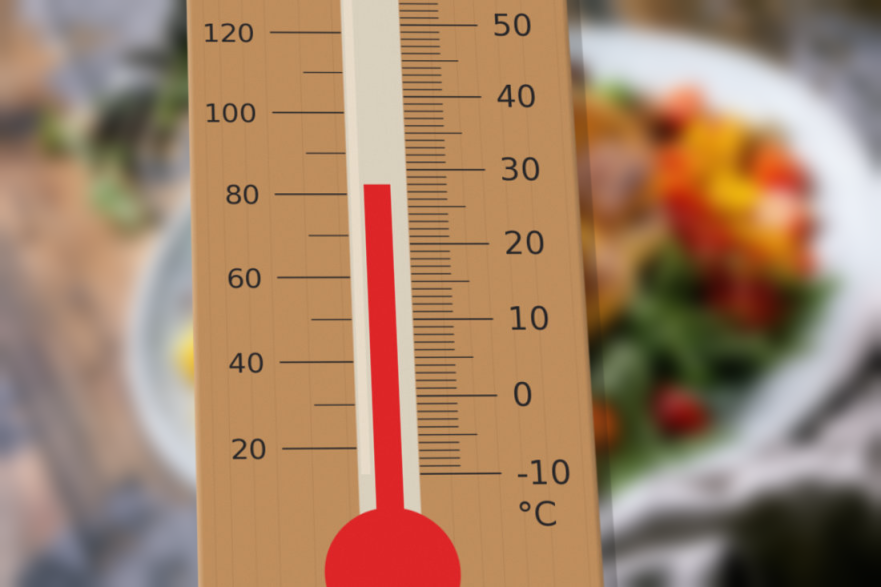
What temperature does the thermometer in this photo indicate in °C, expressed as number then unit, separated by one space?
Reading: 28 °C
